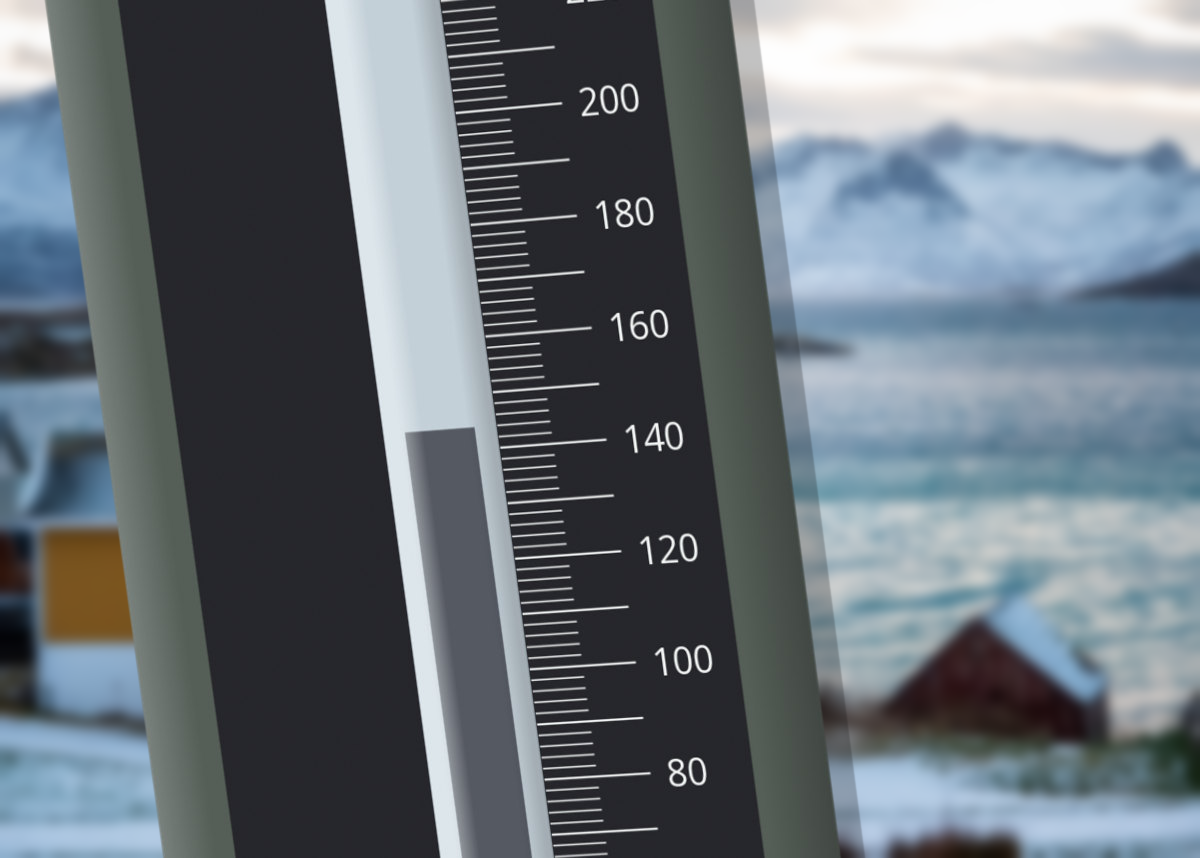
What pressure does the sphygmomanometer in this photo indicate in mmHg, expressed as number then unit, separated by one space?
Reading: 144 mmHg
